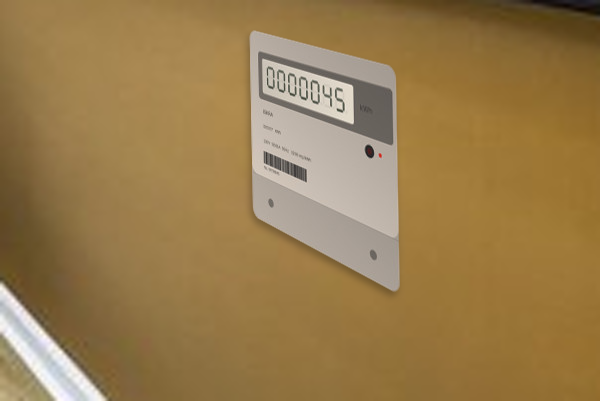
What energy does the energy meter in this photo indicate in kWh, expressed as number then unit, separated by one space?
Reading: 45 kWh
